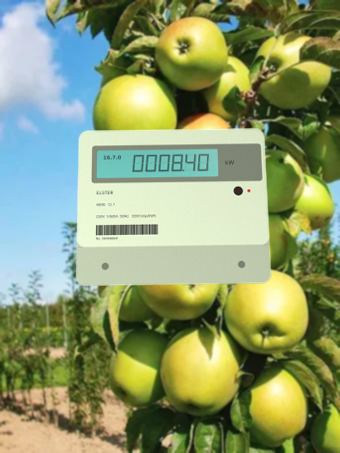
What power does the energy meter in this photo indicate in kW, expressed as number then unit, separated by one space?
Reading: 8.40 kW
